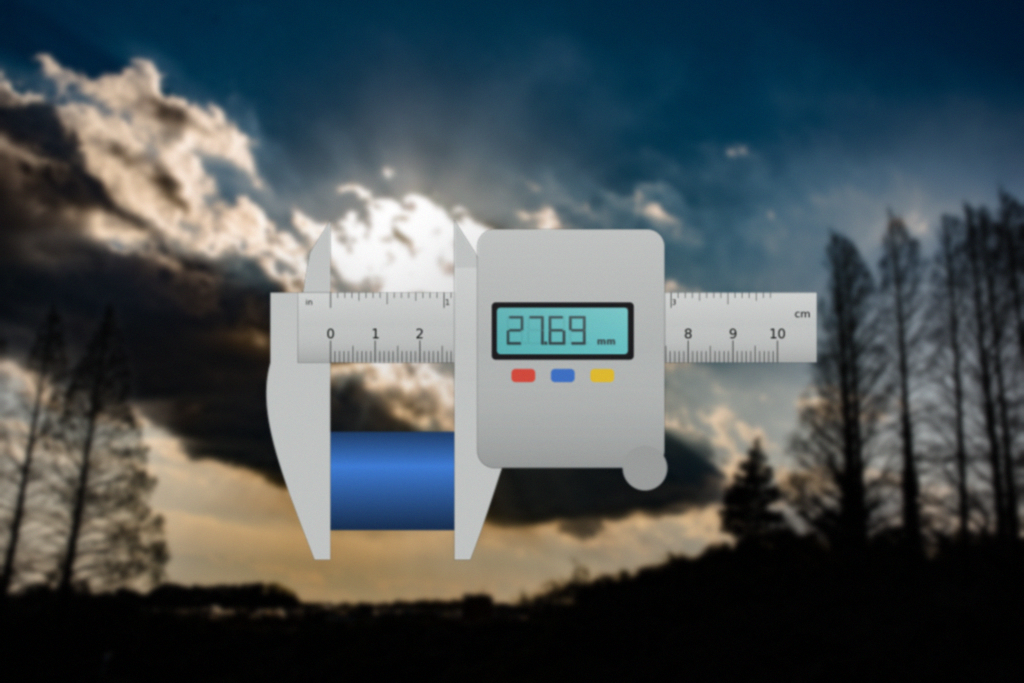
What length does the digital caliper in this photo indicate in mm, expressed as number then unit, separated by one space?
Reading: 27.69 mm
